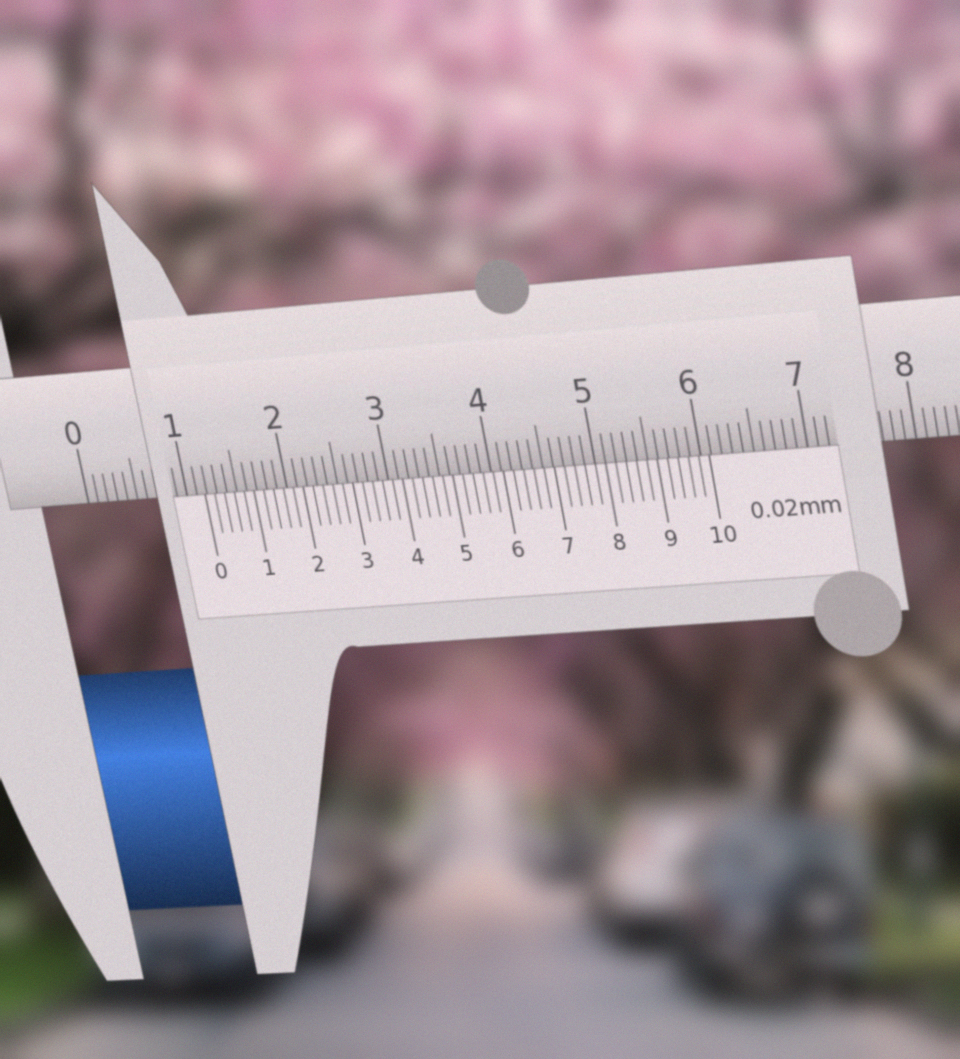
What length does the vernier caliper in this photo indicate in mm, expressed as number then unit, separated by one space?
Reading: 11.8 mm
